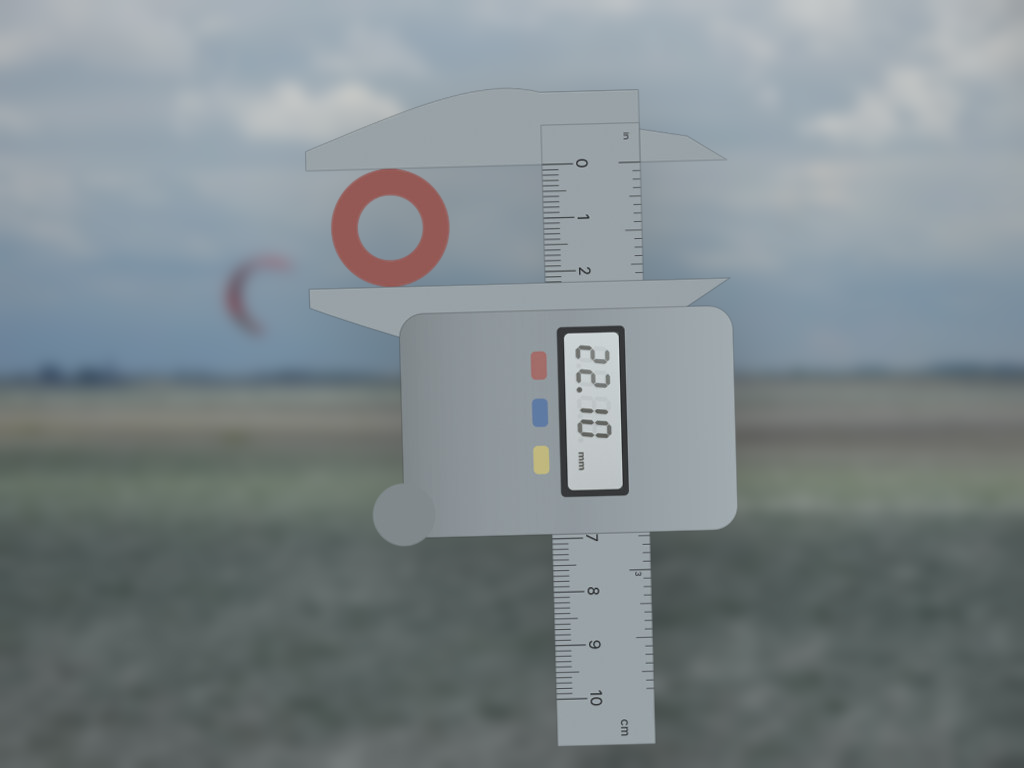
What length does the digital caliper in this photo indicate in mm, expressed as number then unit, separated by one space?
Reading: 22.10 mm
